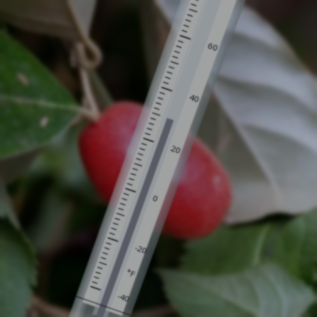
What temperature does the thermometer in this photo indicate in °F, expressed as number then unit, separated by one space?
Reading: 30 °F
